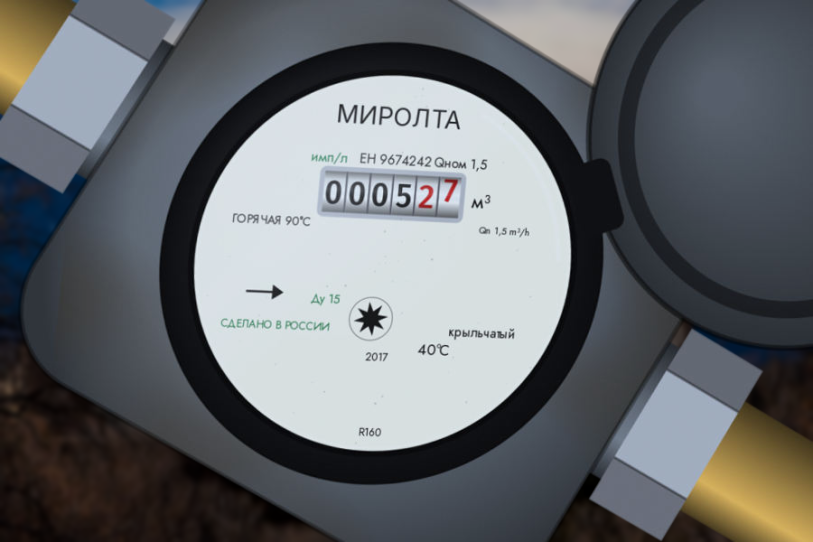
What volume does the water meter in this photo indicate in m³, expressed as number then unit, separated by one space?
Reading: 5.27 m³
